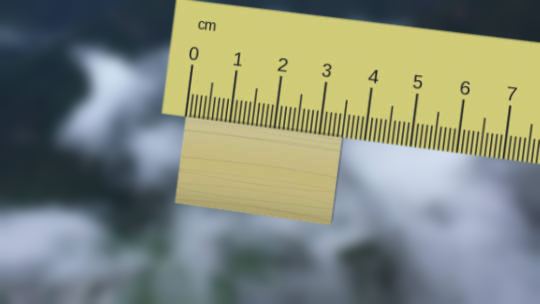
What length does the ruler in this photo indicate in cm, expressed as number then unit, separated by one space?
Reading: 3.5 cm
